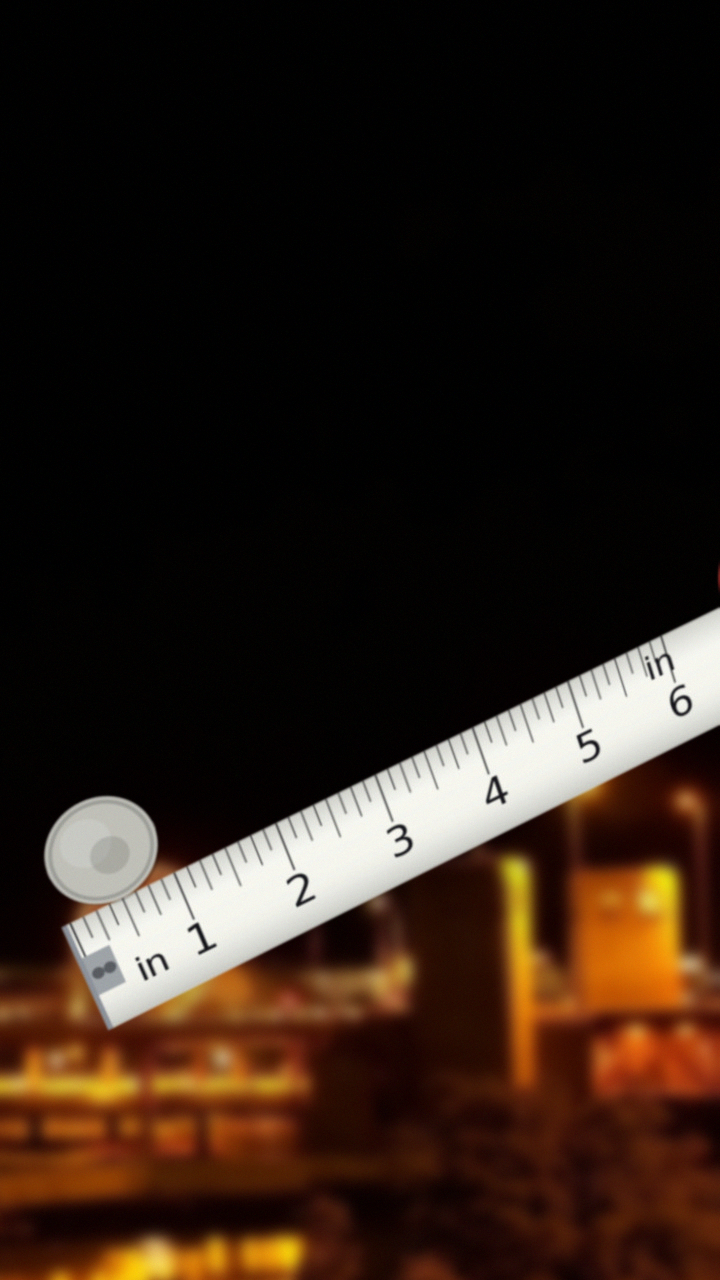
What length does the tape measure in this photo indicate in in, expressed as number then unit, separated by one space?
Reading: 1 in
